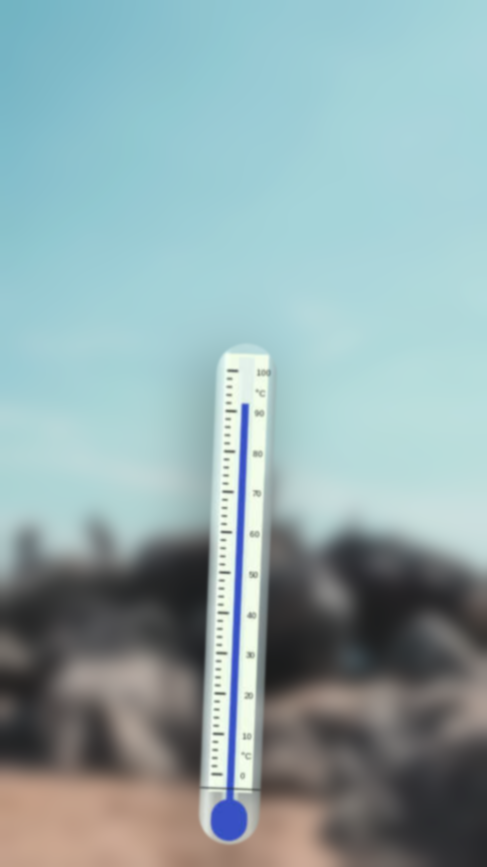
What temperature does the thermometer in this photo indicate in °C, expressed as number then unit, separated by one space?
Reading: 92 °C
